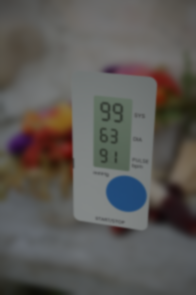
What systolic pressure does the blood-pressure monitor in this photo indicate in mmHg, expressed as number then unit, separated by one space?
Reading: 99 mmHg
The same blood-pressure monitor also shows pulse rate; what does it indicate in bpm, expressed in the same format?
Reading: 91 bpm
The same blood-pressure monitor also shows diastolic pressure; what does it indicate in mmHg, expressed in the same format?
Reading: 63 mmHg
